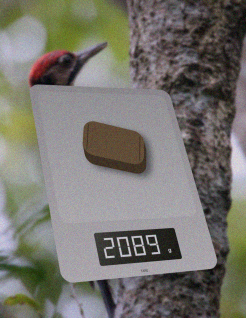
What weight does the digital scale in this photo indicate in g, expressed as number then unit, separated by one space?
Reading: 2089 g
